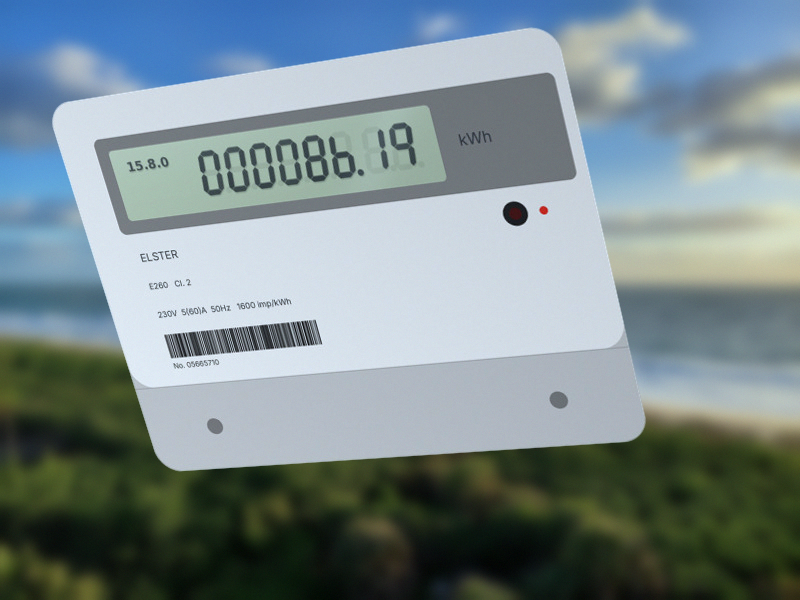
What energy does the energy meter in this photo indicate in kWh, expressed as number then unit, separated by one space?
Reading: 86.19 kWh
